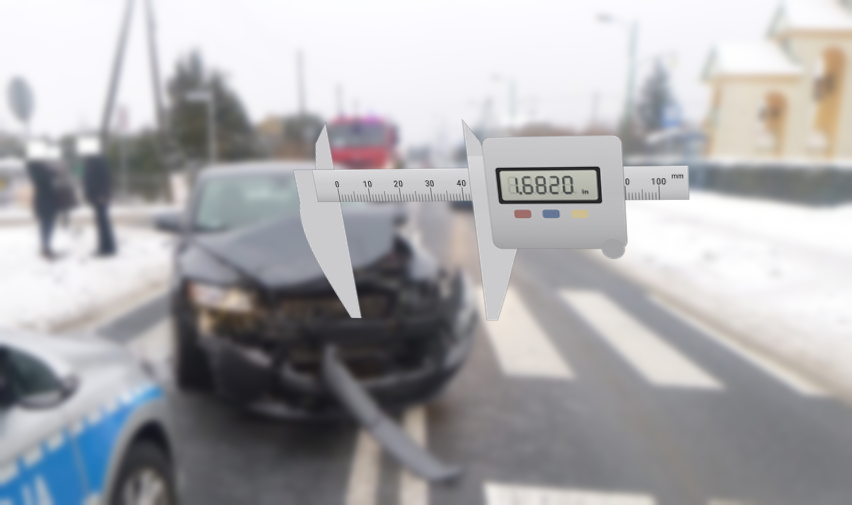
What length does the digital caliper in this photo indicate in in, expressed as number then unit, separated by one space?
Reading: 1.6820 in
